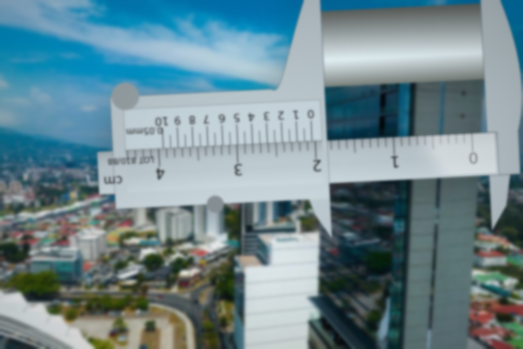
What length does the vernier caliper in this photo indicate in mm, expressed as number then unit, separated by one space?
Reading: 20.4 mm
